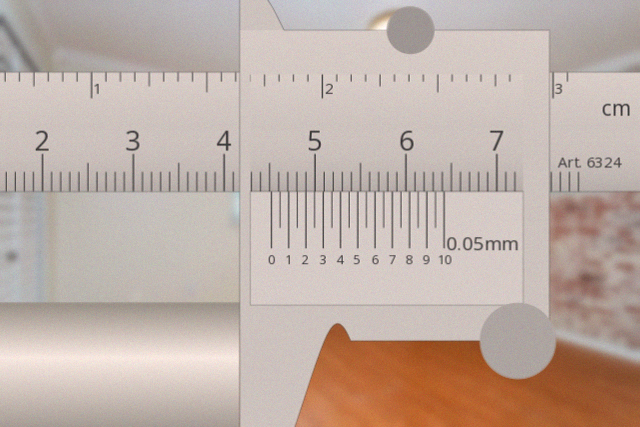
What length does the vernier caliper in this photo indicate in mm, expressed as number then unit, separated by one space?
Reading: 45.2 mm
